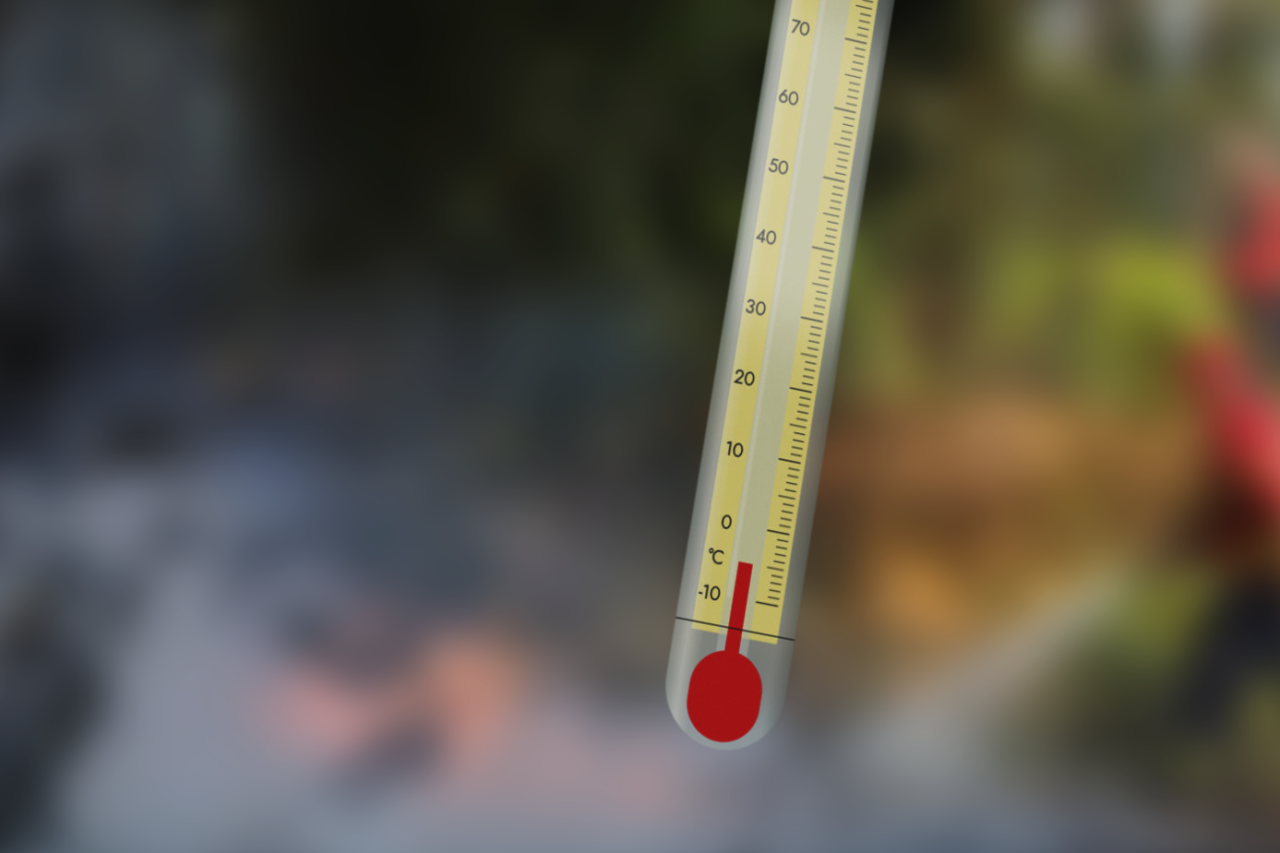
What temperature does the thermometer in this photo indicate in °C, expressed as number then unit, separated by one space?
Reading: -5 °C
